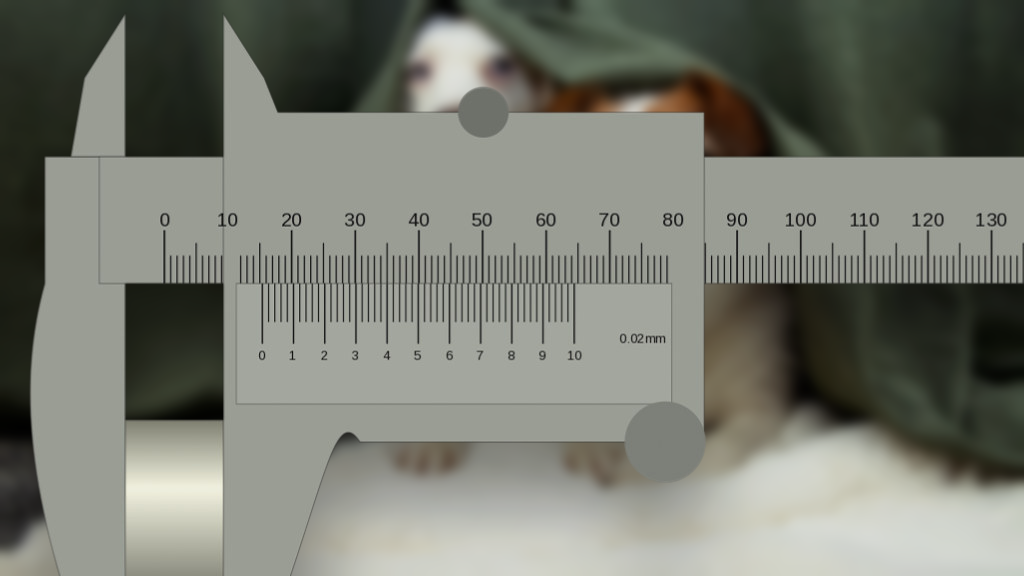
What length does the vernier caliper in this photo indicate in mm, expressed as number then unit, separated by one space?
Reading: 15.4 mm
